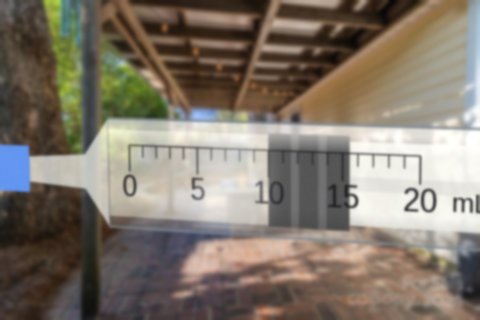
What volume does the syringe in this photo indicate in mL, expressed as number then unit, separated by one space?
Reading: 10 mL
